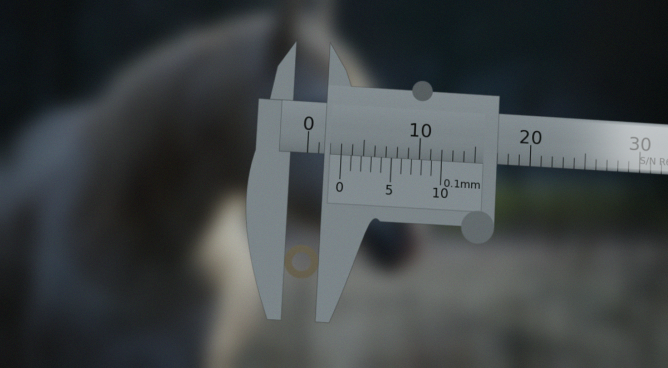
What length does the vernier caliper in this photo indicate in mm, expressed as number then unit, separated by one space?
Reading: 3.0 mm
